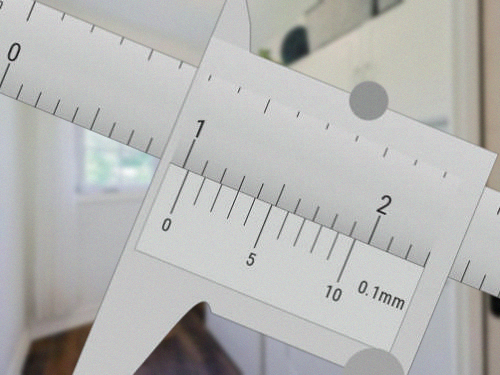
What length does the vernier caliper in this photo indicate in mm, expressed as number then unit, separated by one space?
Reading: 10.3 mm
